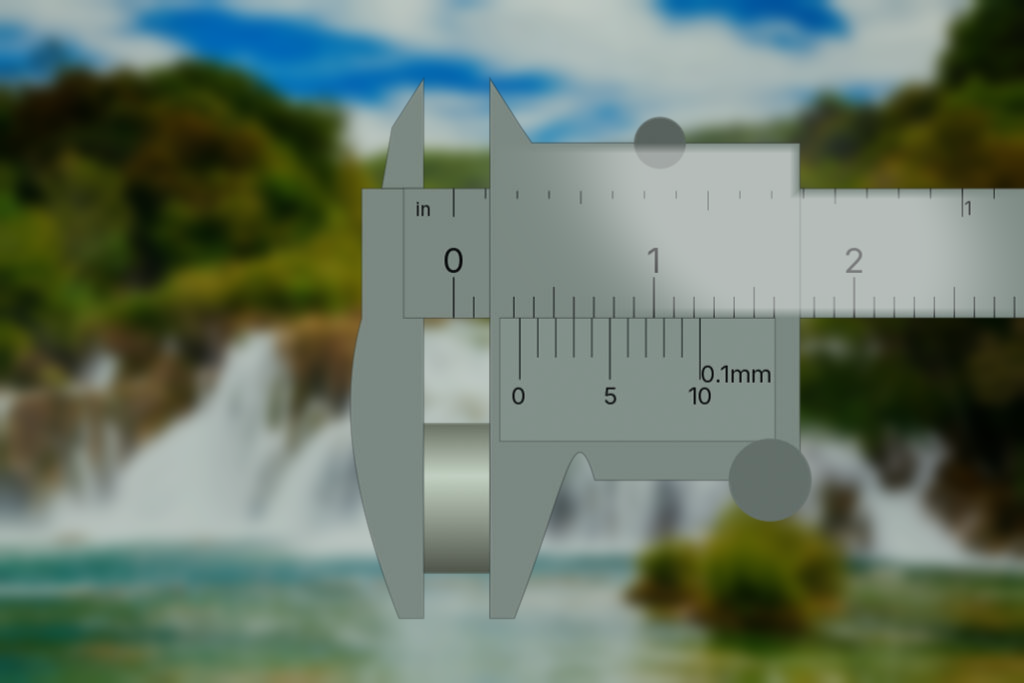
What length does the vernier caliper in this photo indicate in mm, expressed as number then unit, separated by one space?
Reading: 3.3 mm
